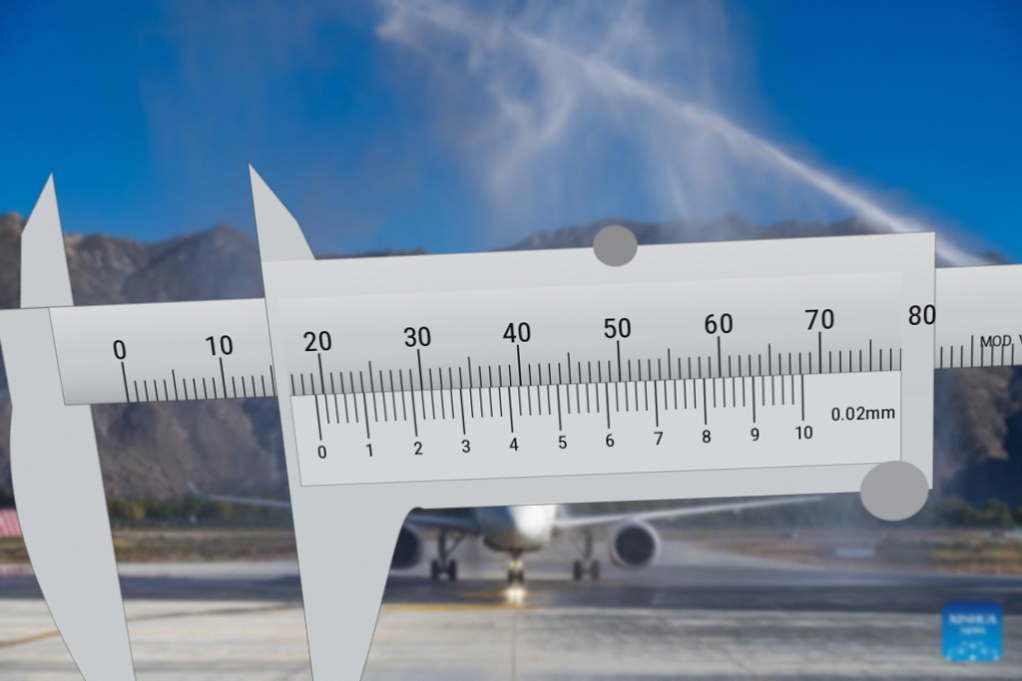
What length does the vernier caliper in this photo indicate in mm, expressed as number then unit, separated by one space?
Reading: 19.2 mm
